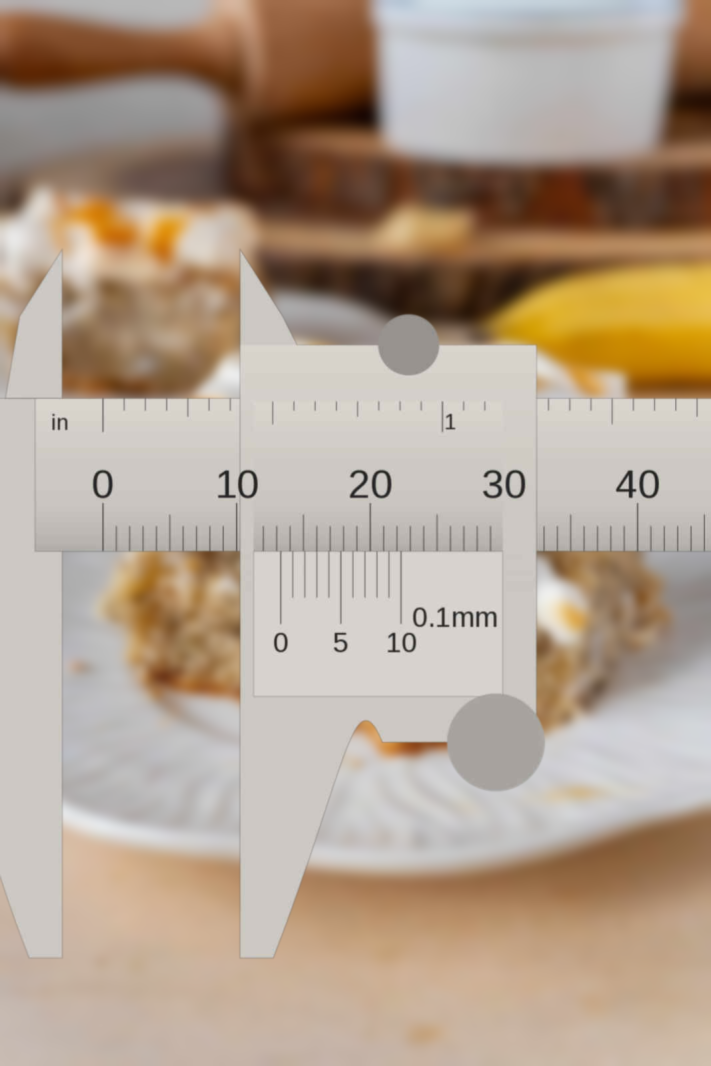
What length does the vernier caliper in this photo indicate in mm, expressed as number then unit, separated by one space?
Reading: 13.3 mm
